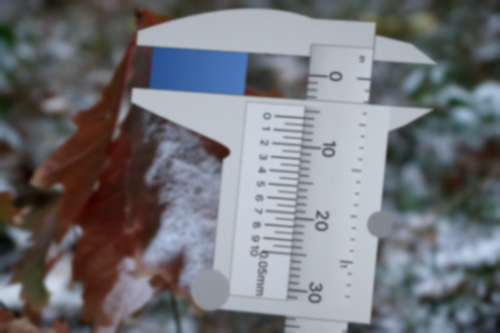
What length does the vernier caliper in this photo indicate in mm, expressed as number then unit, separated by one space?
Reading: 6.0 mm
